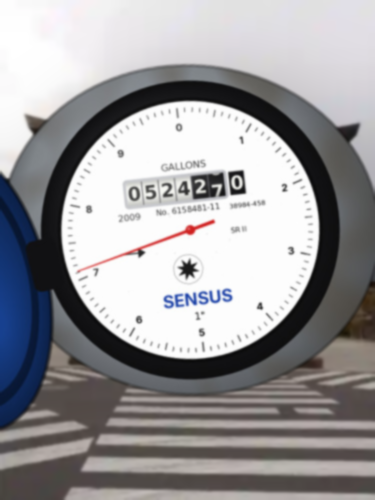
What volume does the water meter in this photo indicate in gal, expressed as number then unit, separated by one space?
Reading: 524267.1 gal
